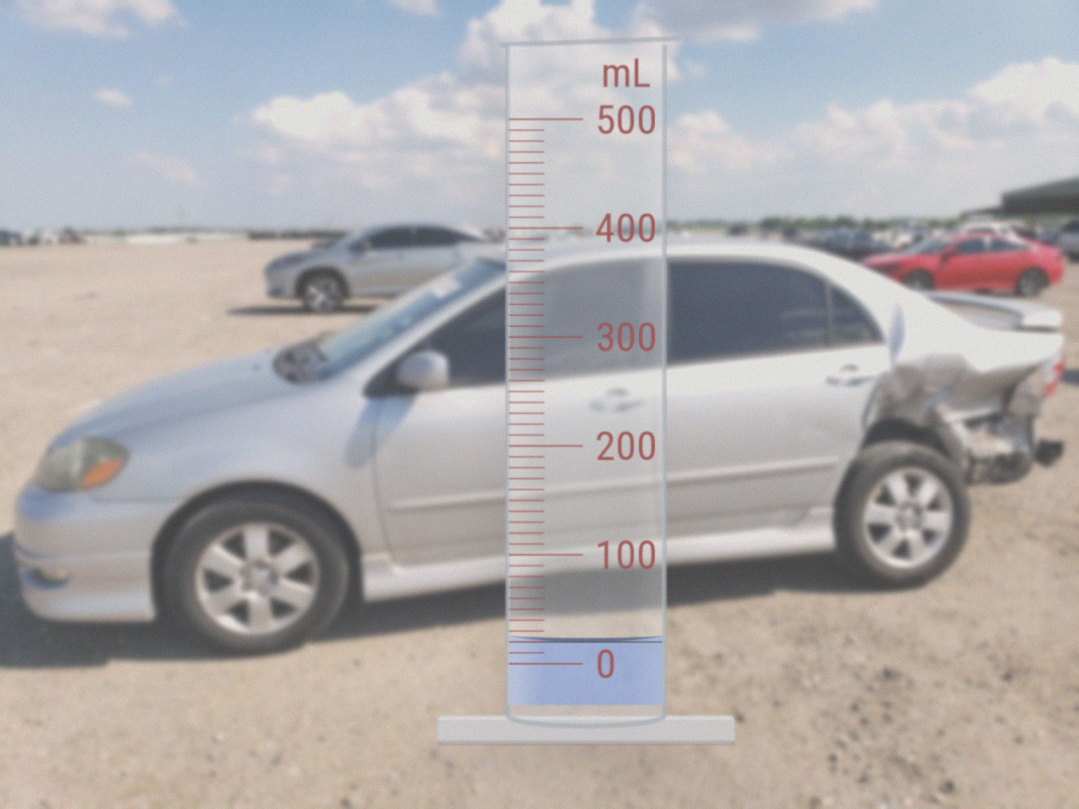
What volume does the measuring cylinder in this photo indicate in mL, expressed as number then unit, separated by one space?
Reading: 20 mL
